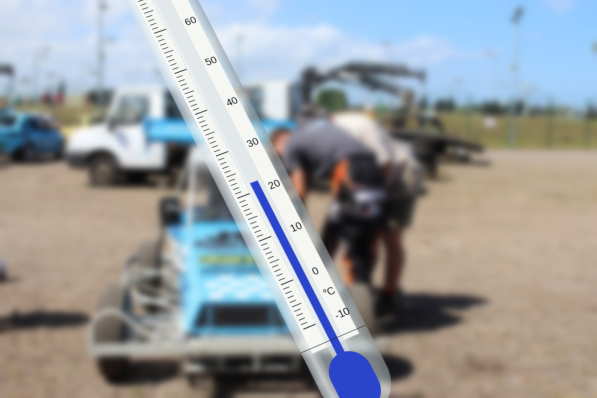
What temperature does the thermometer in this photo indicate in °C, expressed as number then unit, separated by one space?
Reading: 22 °C
